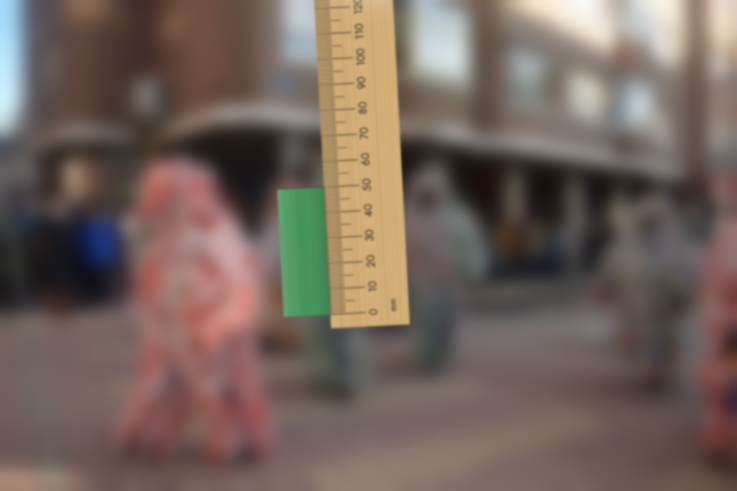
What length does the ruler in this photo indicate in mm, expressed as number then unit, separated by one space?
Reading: 50 mm
